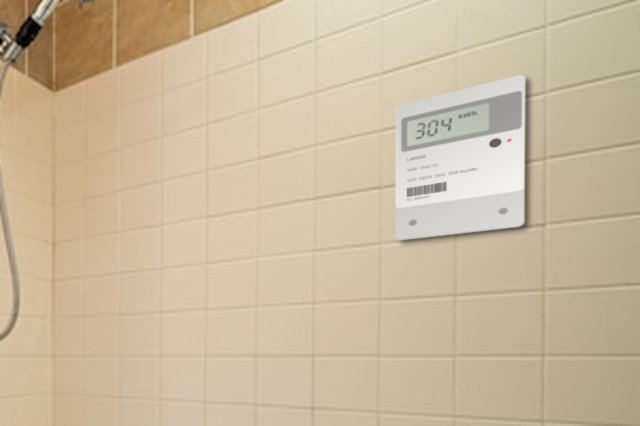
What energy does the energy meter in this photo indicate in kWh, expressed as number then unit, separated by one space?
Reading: 304 kWh
